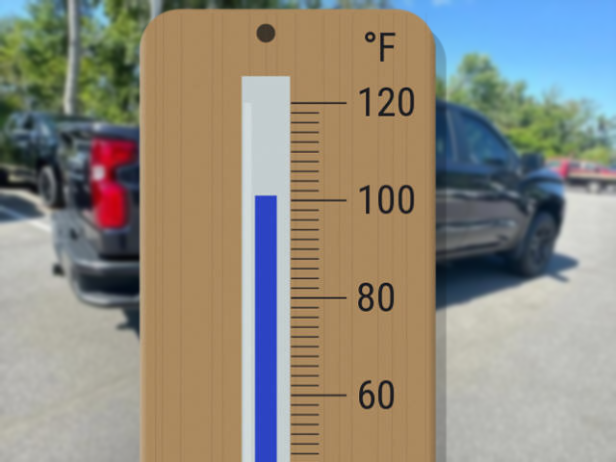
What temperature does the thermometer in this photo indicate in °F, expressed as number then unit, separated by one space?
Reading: 101 °F
